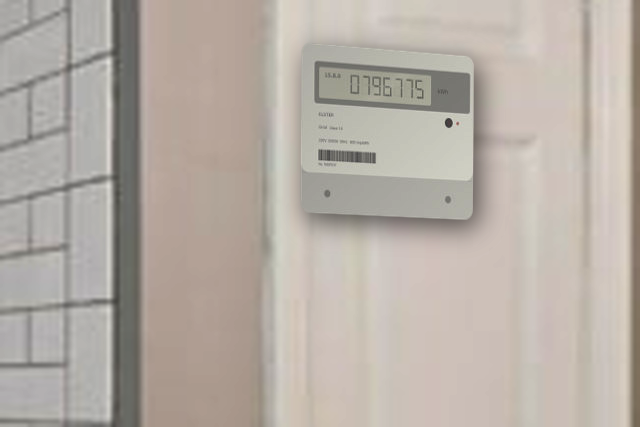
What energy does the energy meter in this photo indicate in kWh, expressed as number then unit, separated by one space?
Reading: 796775 kWh
